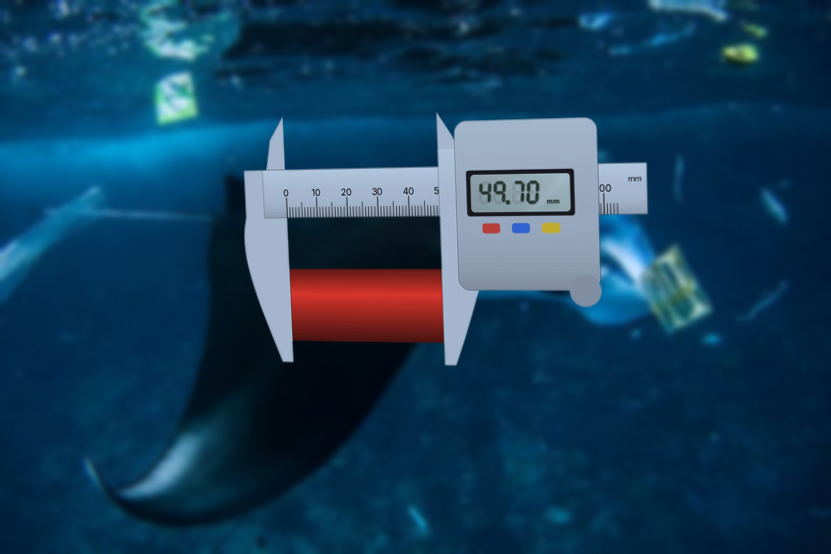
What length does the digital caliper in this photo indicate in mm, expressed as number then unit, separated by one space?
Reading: 49.70 mm
